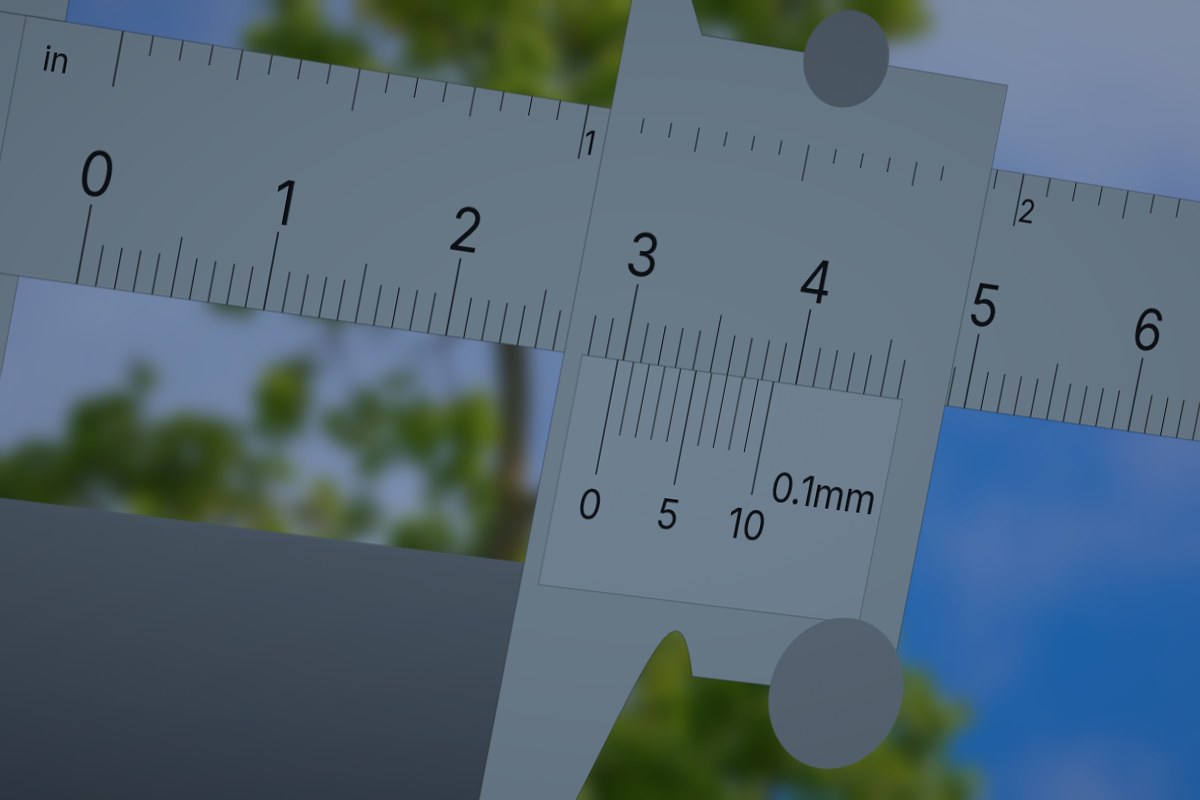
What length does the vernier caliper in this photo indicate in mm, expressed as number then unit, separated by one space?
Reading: 29.7 mm
